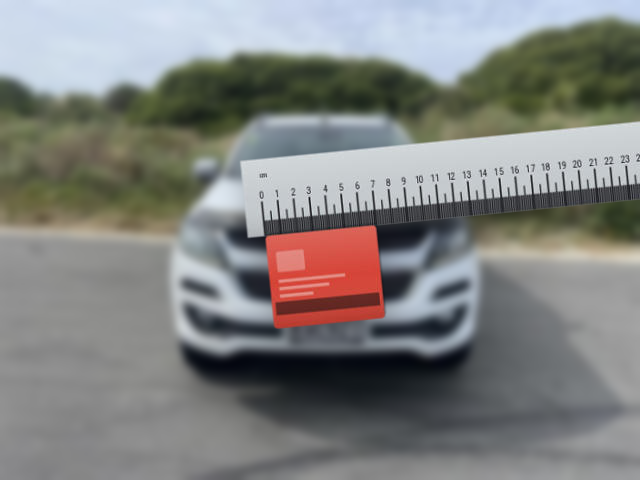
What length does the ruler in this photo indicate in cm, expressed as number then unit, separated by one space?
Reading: 7 cm
